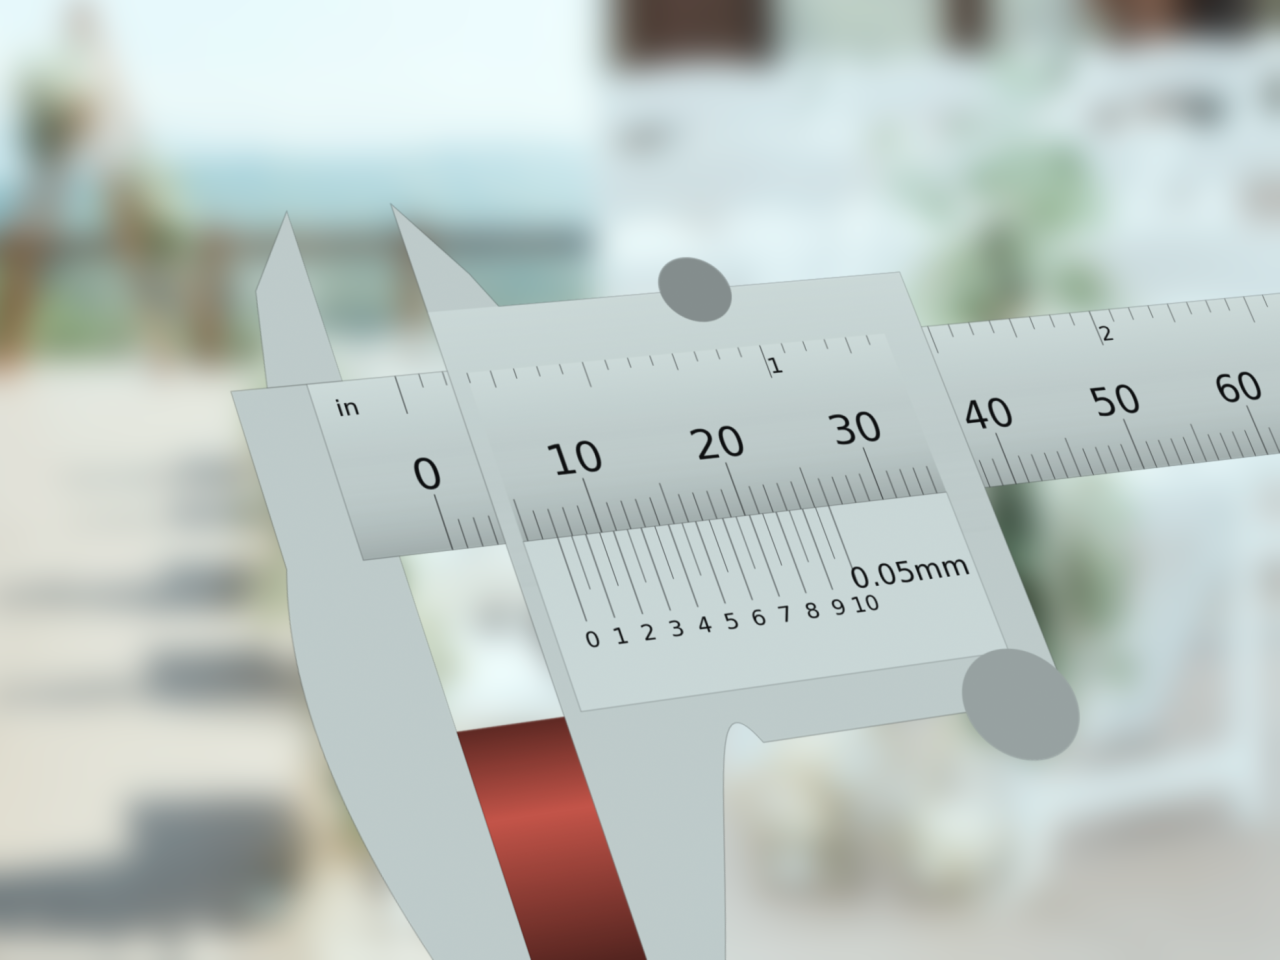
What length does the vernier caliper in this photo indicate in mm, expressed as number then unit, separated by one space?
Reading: 7.0 mm
